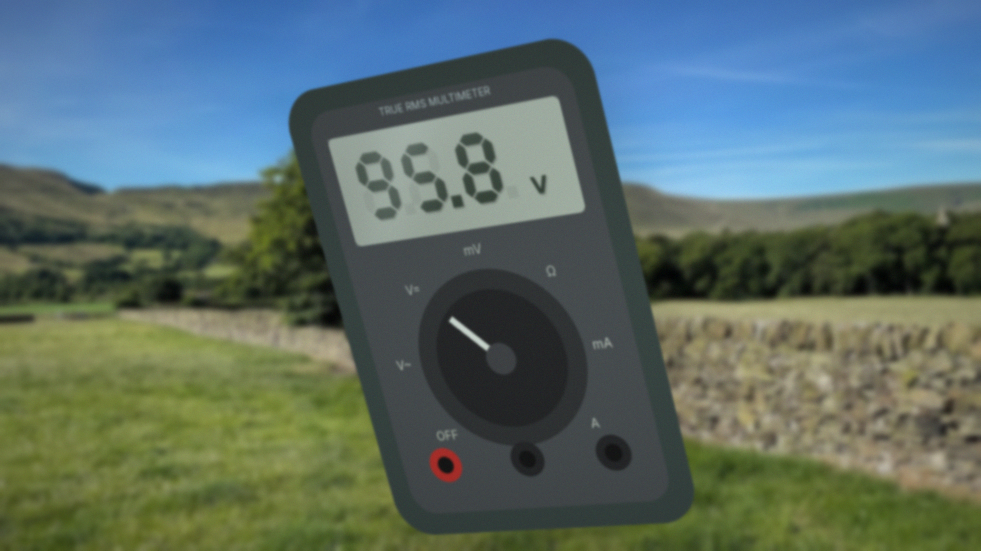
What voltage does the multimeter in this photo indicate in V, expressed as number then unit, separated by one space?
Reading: 95.8 V
